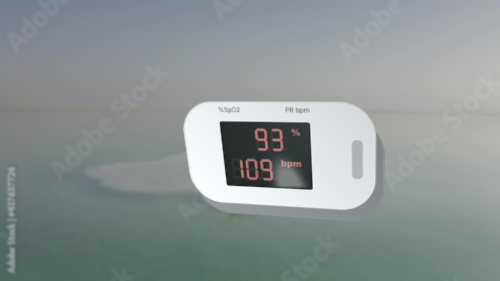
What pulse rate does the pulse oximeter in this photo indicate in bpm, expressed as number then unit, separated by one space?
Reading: 109 bpm
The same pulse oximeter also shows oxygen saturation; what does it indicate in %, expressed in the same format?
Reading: 93 %
